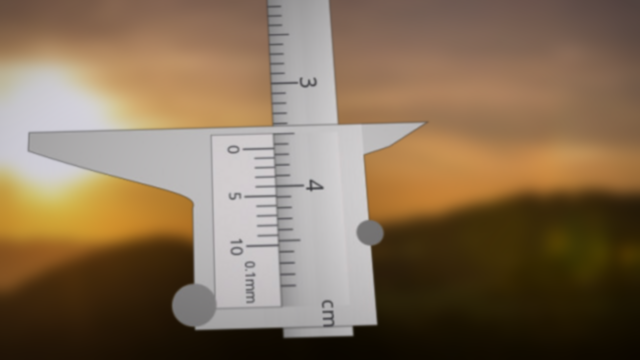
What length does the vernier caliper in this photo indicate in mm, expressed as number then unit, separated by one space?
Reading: 36.4 mm
